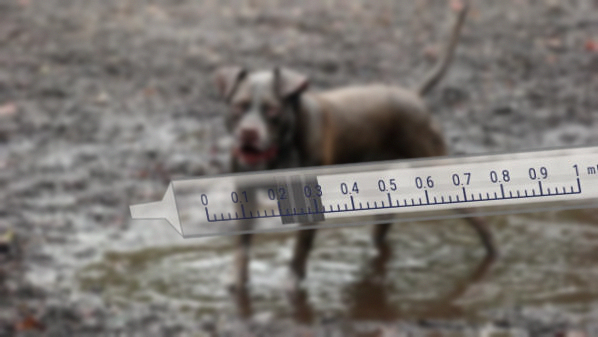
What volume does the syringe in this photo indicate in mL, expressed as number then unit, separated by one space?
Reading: 0.2 mL
